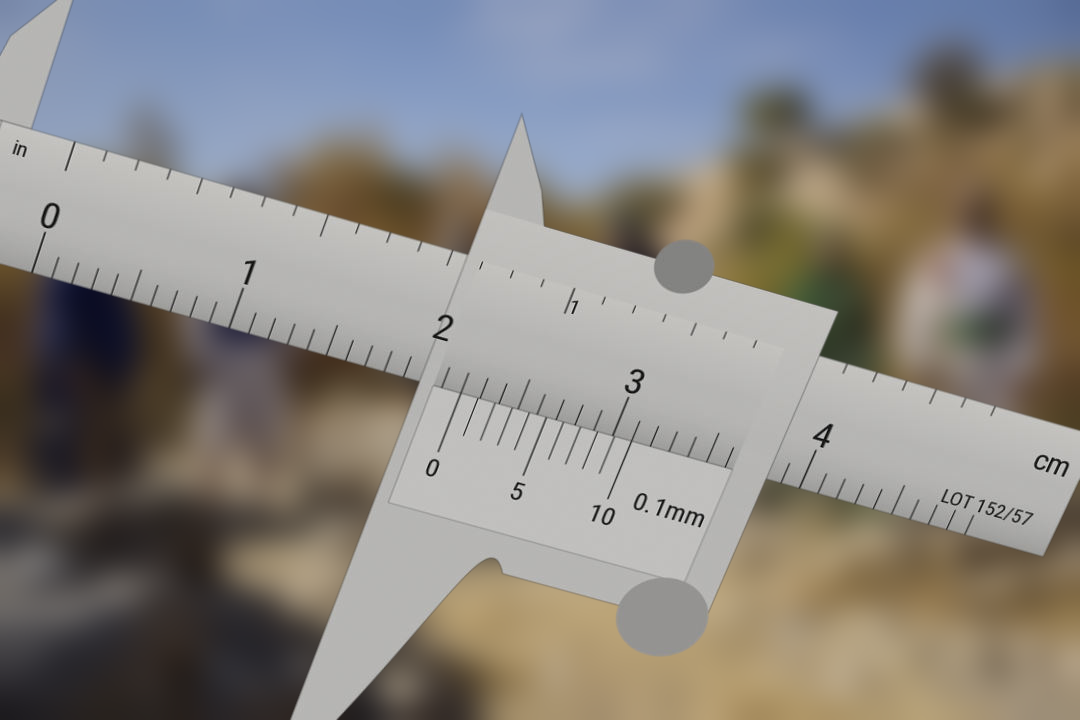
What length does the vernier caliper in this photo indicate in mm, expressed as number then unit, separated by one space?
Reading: 22.0 mm
